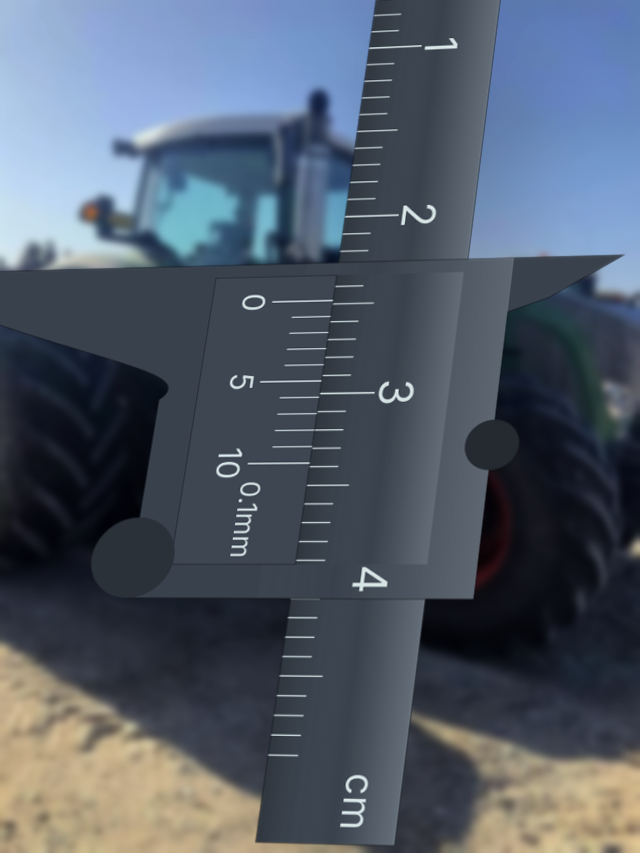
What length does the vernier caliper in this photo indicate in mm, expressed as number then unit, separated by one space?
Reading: 24.8 mm
